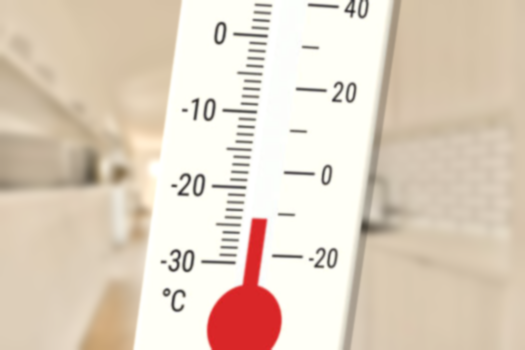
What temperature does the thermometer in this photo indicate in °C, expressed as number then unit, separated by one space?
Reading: -24 °C
